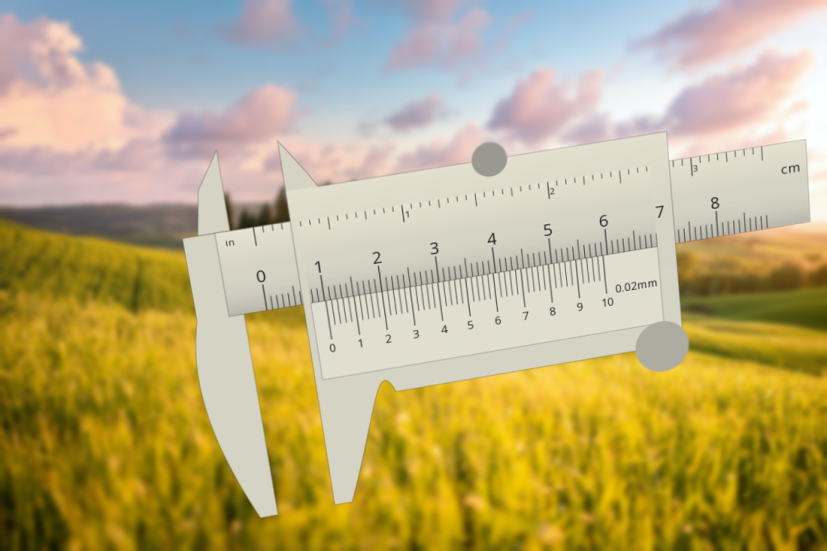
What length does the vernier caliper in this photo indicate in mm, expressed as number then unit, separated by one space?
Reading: 10.2 mm
